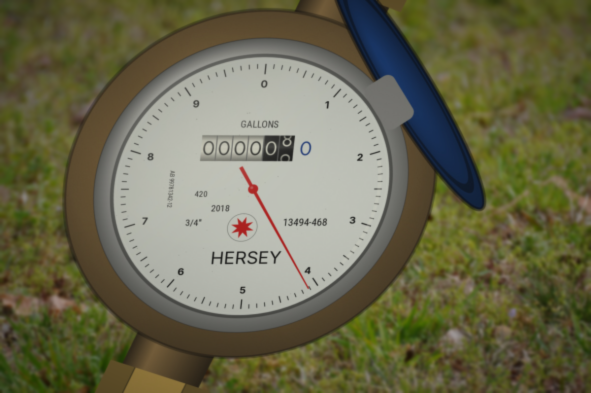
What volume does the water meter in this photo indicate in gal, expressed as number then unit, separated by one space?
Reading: 84.1 gal
